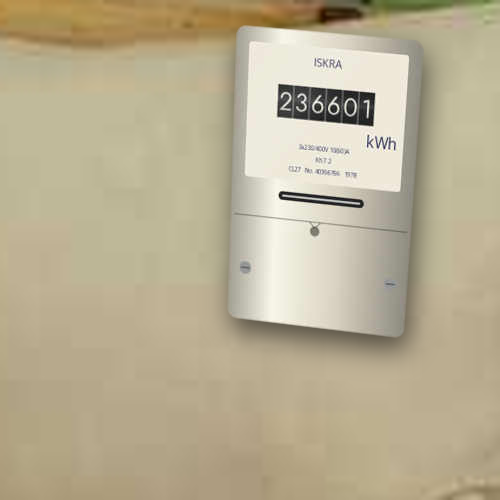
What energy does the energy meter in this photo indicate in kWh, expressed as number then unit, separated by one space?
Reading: 236601 kWh
